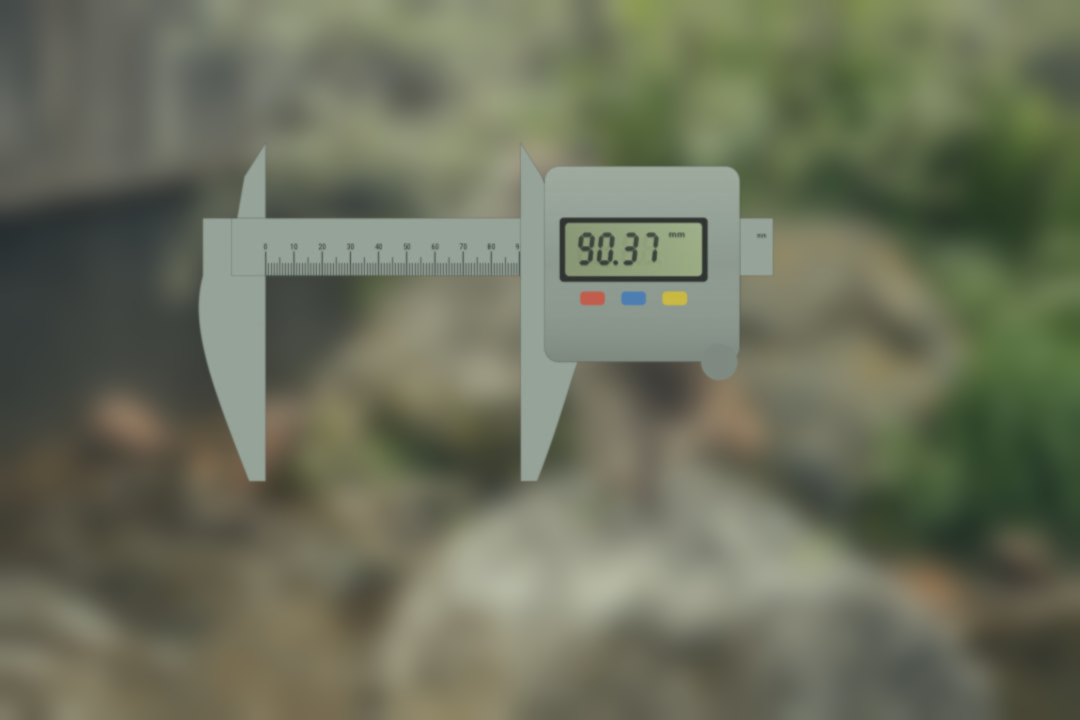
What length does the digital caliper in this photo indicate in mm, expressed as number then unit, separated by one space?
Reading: 90.37 mm
